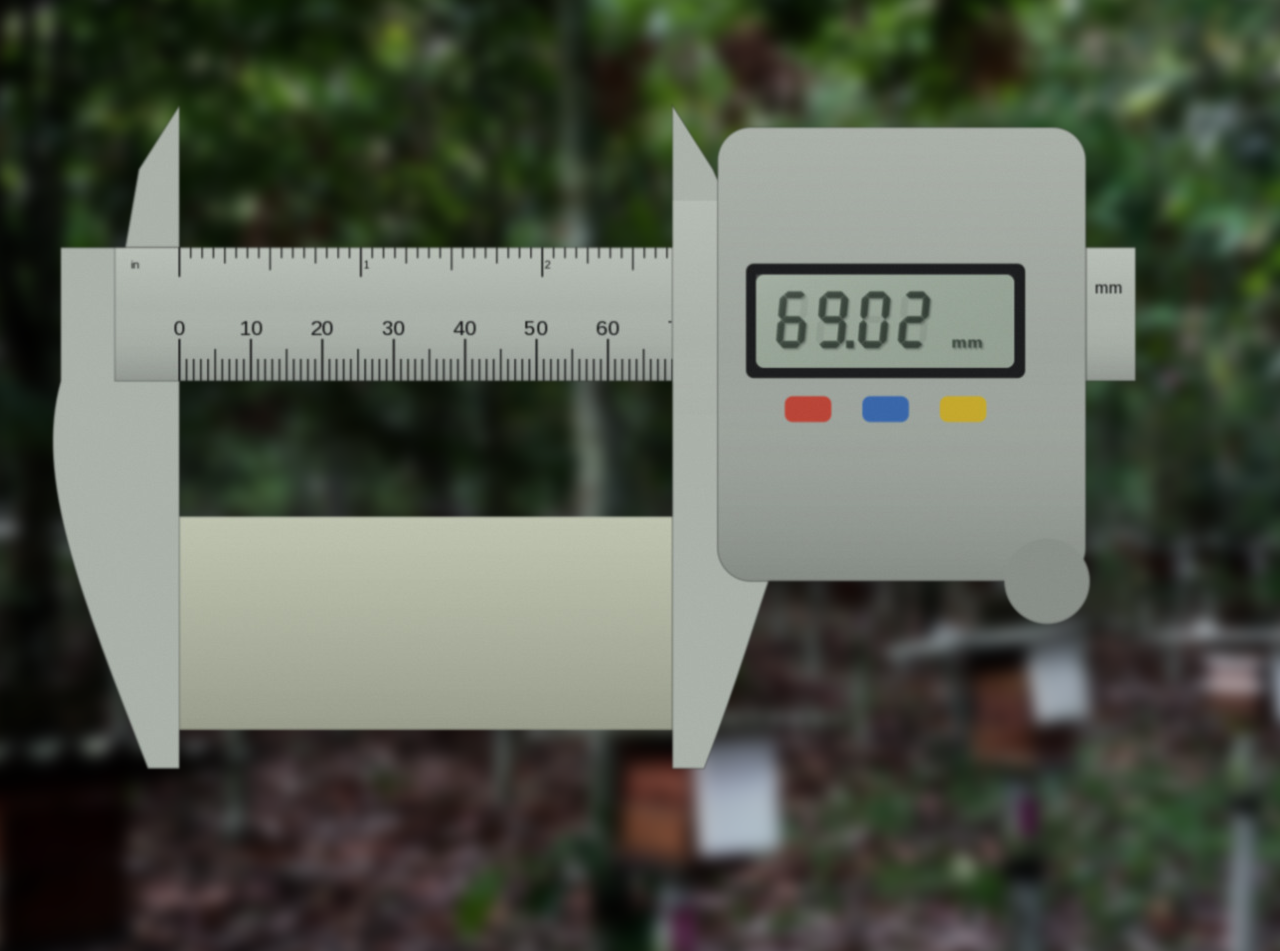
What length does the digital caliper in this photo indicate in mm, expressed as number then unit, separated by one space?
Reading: 69.02 mm
